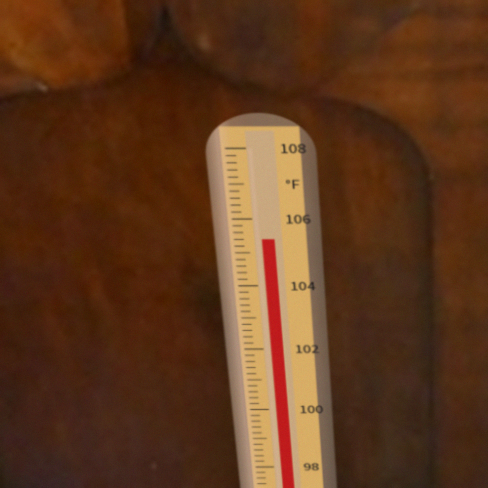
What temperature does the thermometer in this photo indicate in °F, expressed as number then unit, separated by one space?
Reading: 105.4 °F
